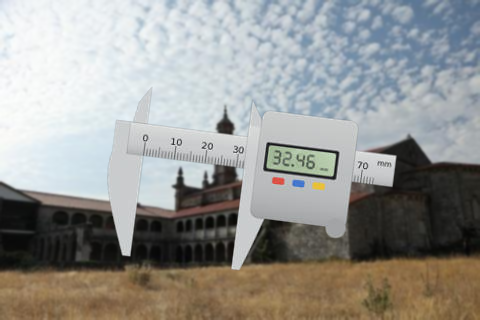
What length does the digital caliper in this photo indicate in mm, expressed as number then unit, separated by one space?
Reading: 32.46 mm
